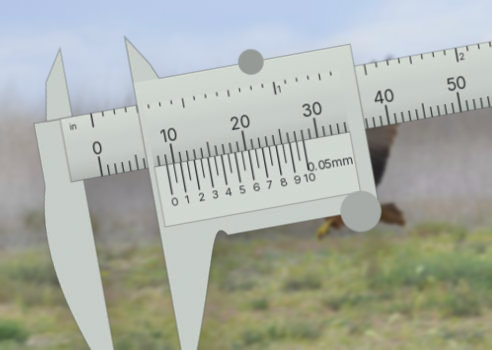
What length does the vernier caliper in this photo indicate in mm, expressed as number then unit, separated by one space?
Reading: 9.0 mm
